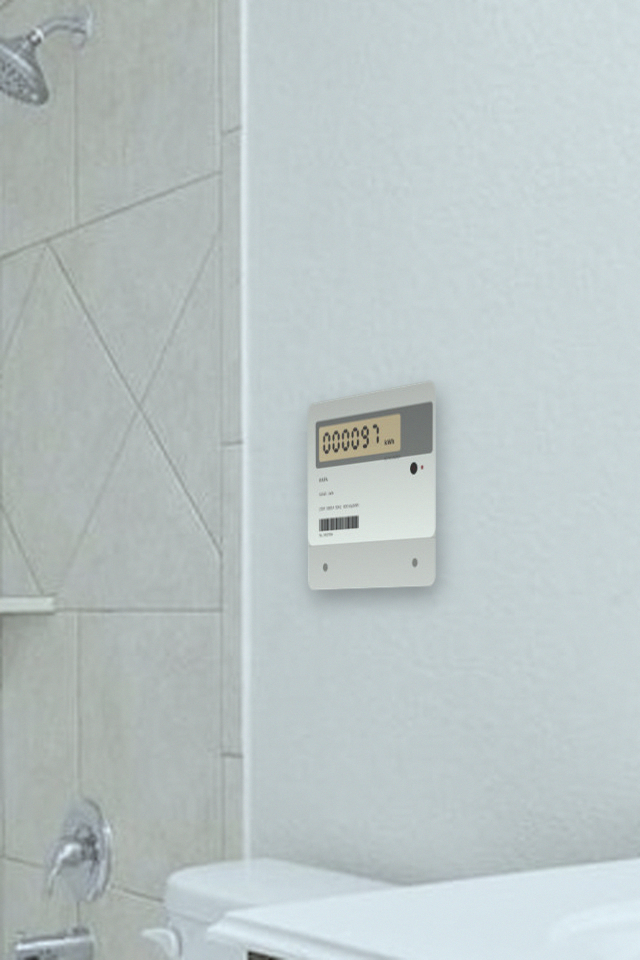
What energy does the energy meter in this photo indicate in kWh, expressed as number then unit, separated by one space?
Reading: 97 kWh
